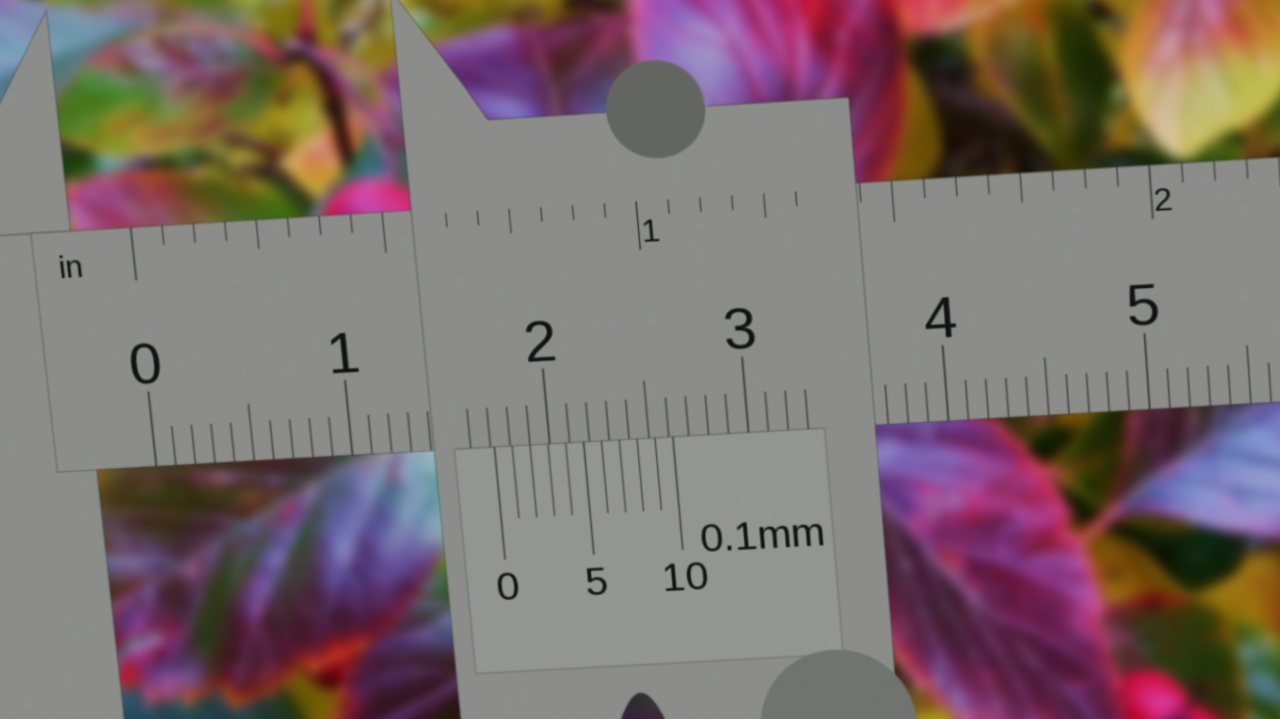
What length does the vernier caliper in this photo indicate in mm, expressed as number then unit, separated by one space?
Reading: 17.2 mm
